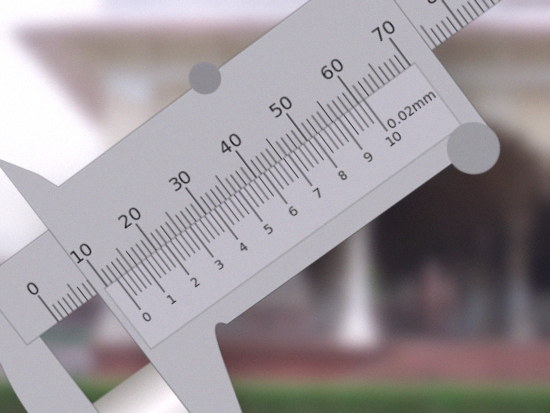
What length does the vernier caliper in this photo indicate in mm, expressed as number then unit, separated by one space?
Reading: 12.0 mm
